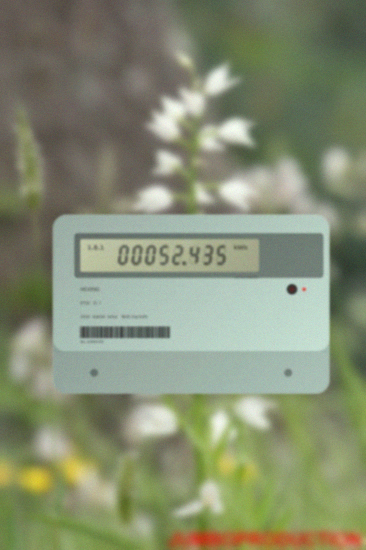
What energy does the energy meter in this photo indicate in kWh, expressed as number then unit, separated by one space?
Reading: 52.435 kWh
